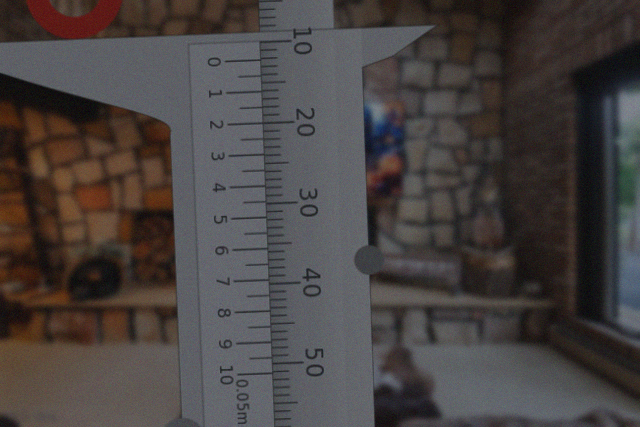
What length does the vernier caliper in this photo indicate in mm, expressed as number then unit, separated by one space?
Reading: 12.2 mm
